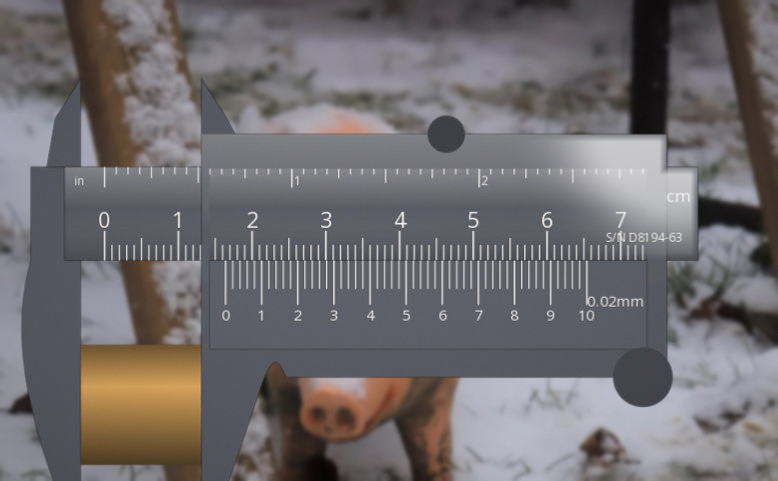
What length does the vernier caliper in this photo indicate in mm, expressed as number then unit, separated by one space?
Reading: 16.4 mm
